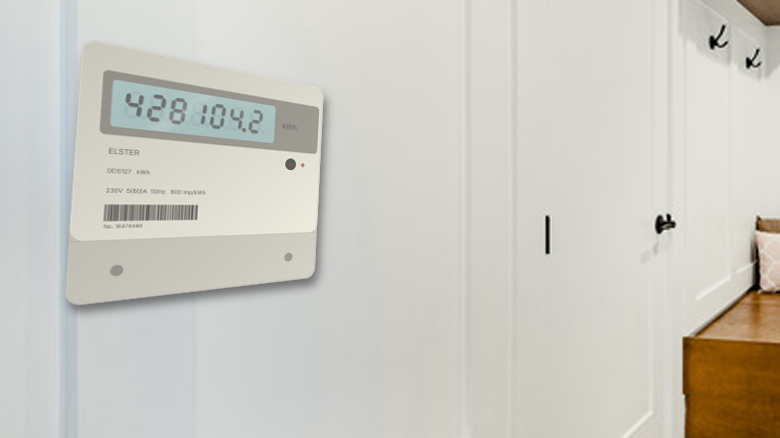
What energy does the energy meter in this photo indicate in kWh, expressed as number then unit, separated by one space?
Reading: 428104.2 kWh
